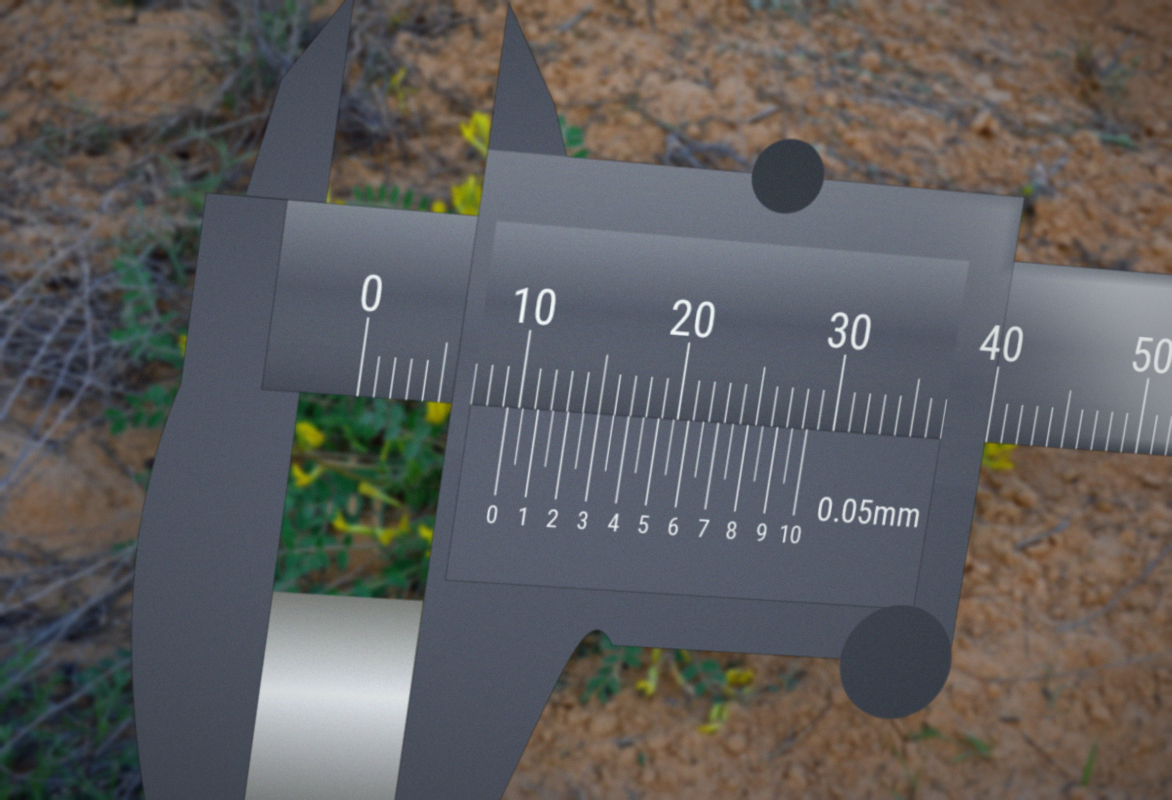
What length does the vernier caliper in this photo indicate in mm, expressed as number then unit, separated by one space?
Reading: 9.3 mm
